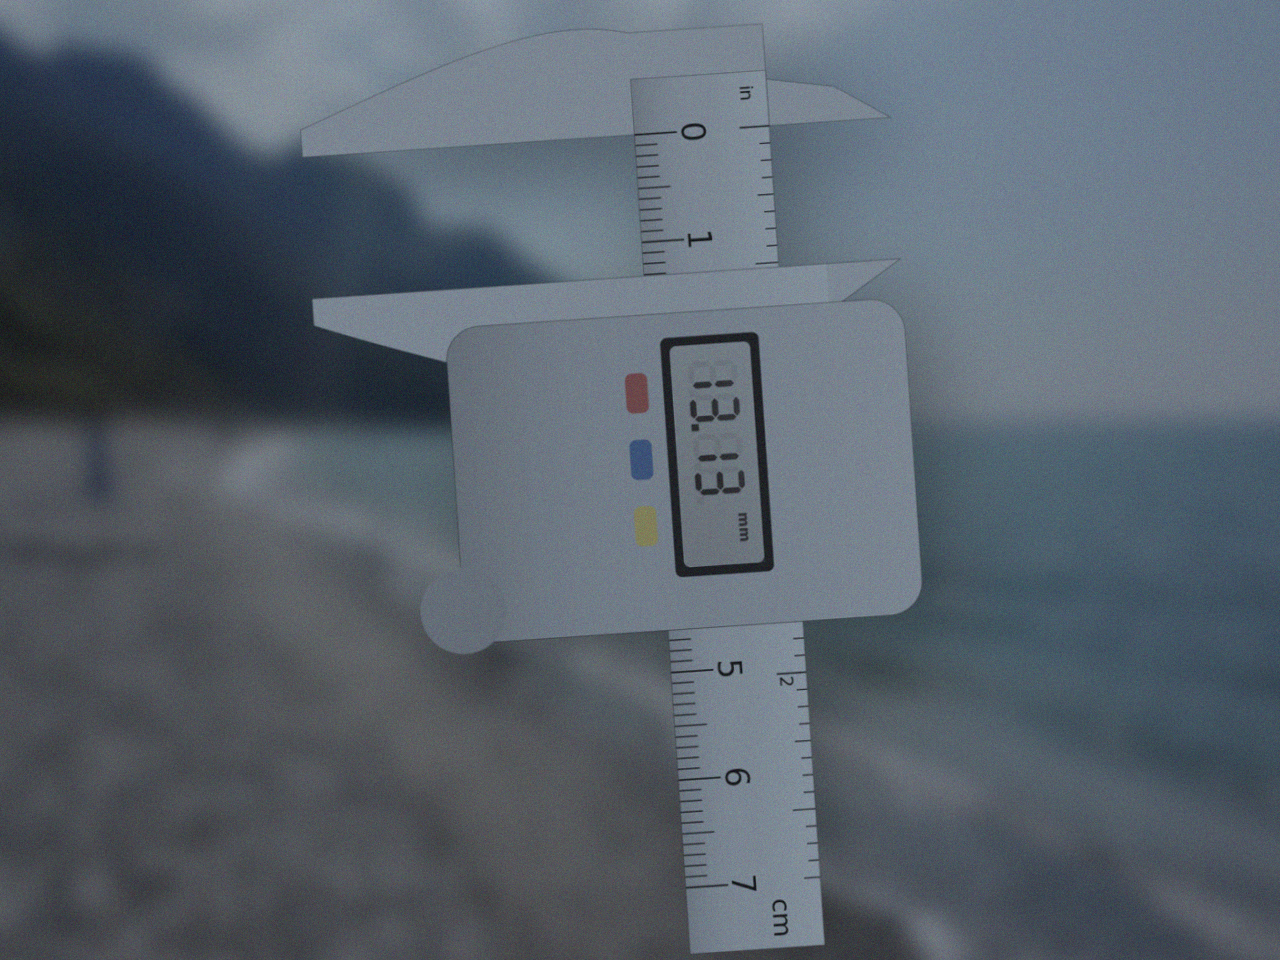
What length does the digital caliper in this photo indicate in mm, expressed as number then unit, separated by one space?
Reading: 13.13 mm
